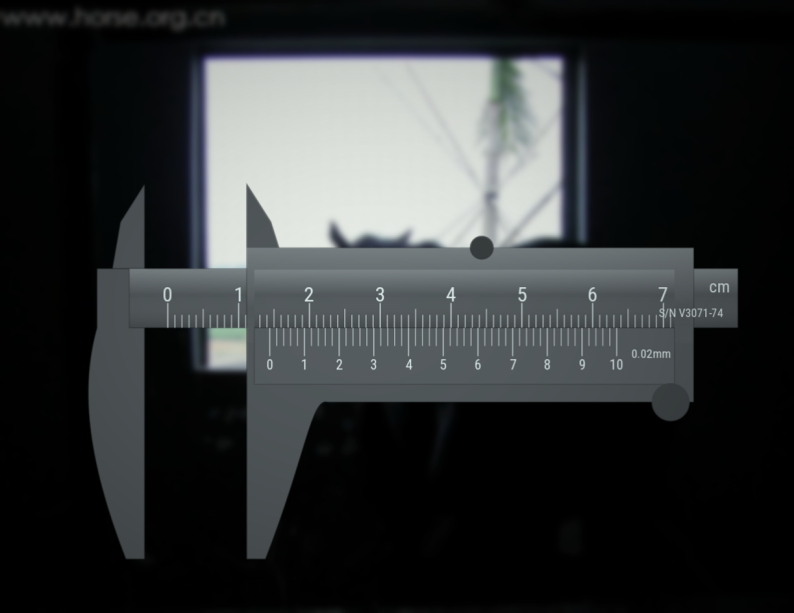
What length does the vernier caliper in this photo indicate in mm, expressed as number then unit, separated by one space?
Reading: 14.4 mm
